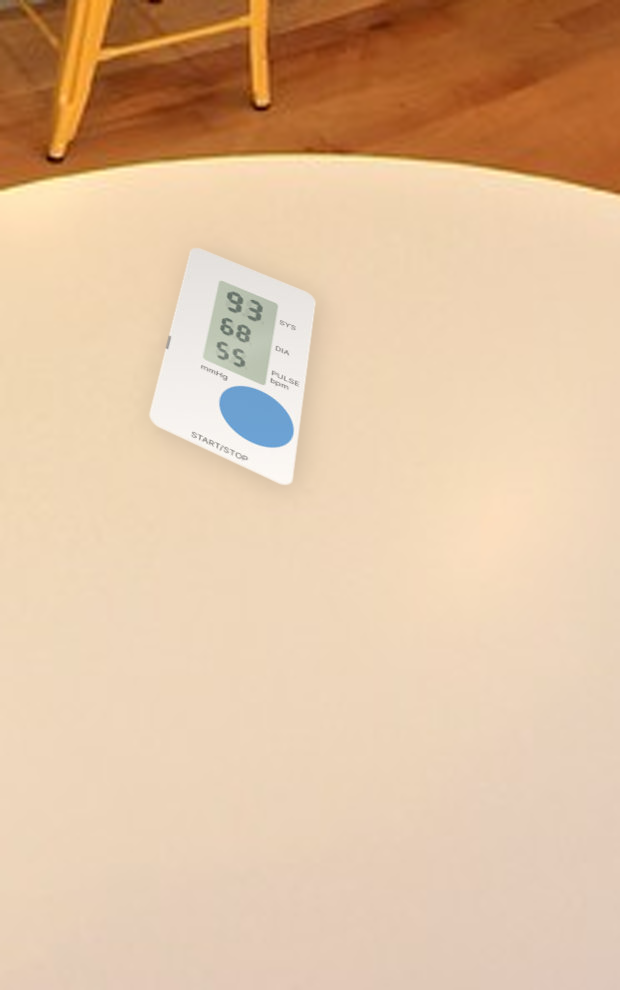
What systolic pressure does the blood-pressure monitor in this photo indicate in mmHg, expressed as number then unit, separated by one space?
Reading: 93 mmHg
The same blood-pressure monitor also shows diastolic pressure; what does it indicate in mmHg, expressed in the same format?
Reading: 68 mmHg
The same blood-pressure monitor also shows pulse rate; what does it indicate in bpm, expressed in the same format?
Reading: 55 bpm
